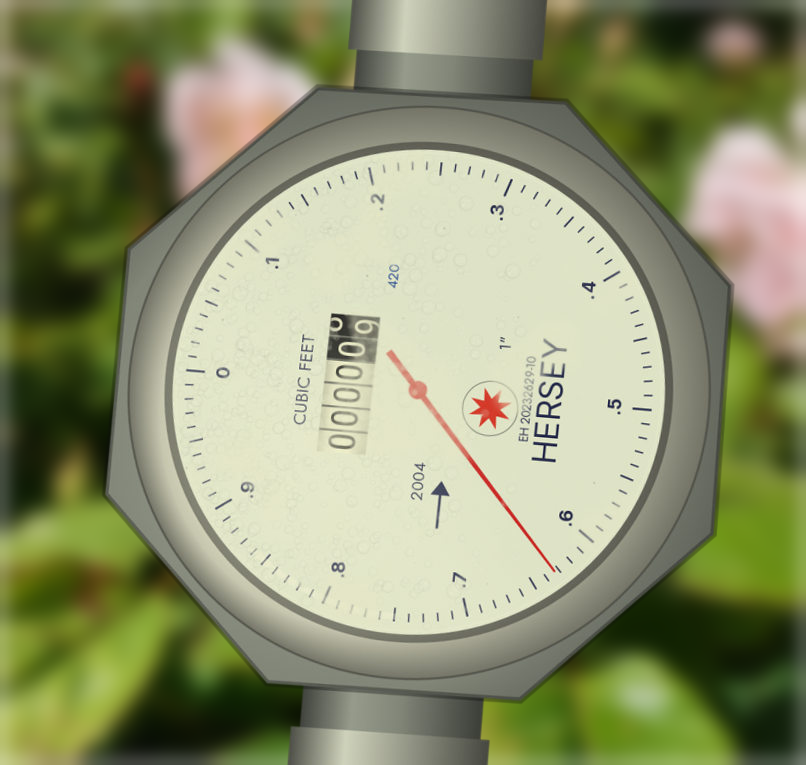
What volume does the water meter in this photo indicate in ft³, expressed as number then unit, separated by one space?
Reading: 8.63 ft³
